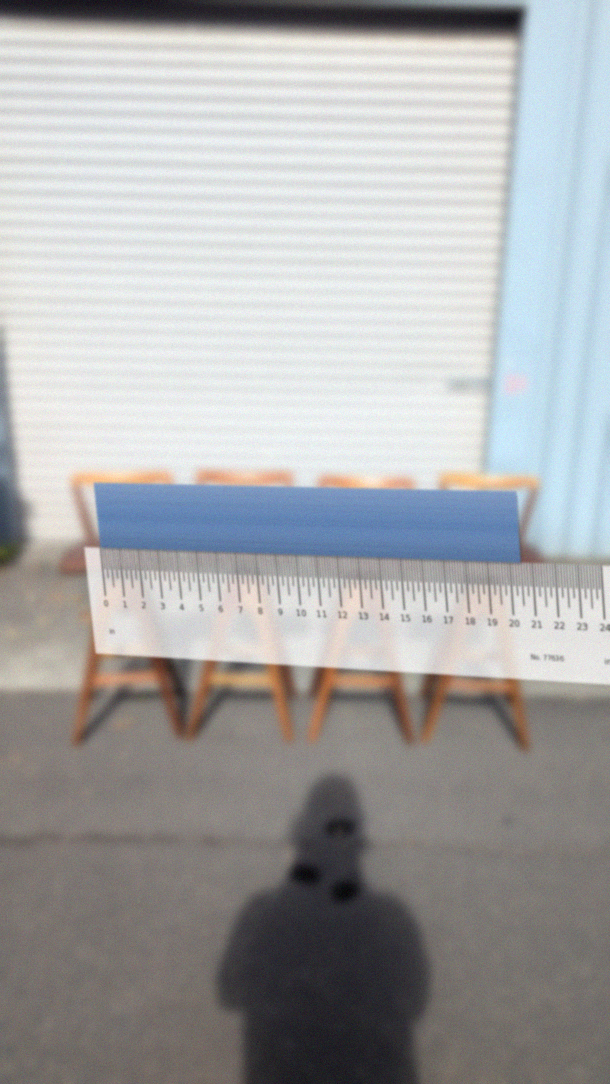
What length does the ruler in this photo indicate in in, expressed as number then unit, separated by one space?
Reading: 20.5 in
